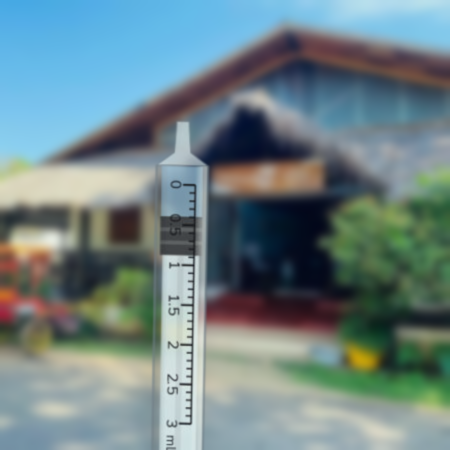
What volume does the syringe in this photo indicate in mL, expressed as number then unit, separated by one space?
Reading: 0.4 mL
